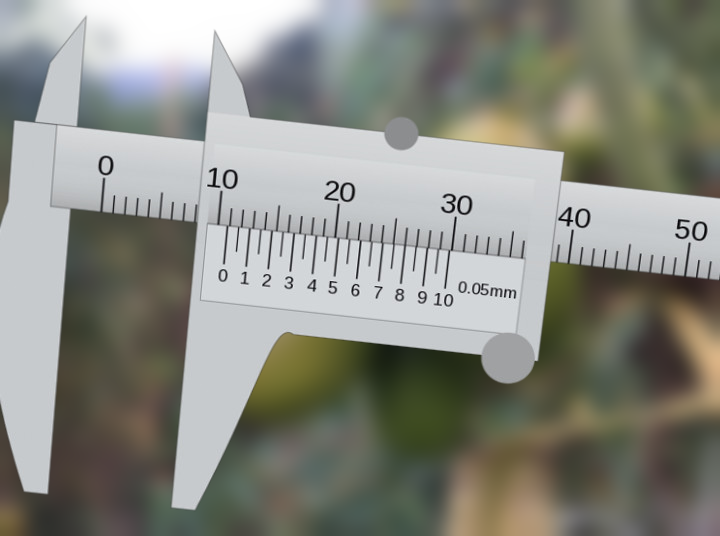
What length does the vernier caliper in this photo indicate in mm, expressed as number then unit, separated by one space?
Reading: 10.8 mm
